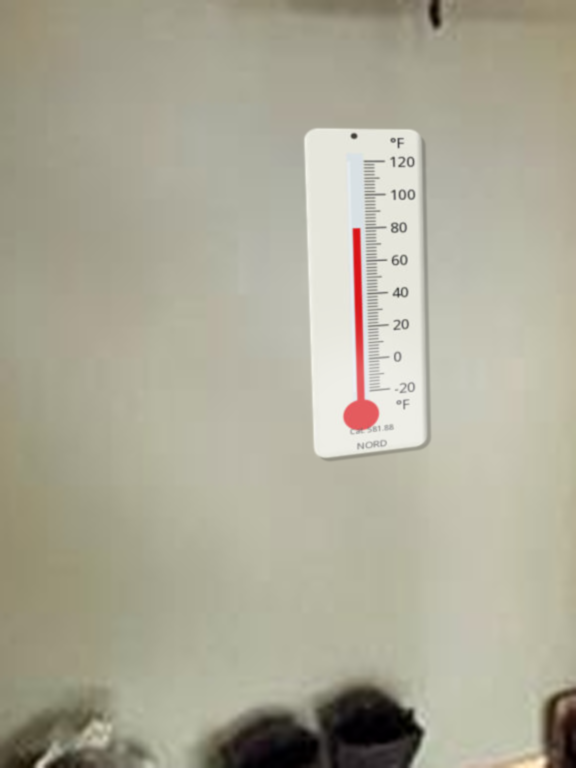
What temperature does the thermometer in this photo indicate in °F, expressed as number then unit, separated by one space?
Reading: 80 °F
